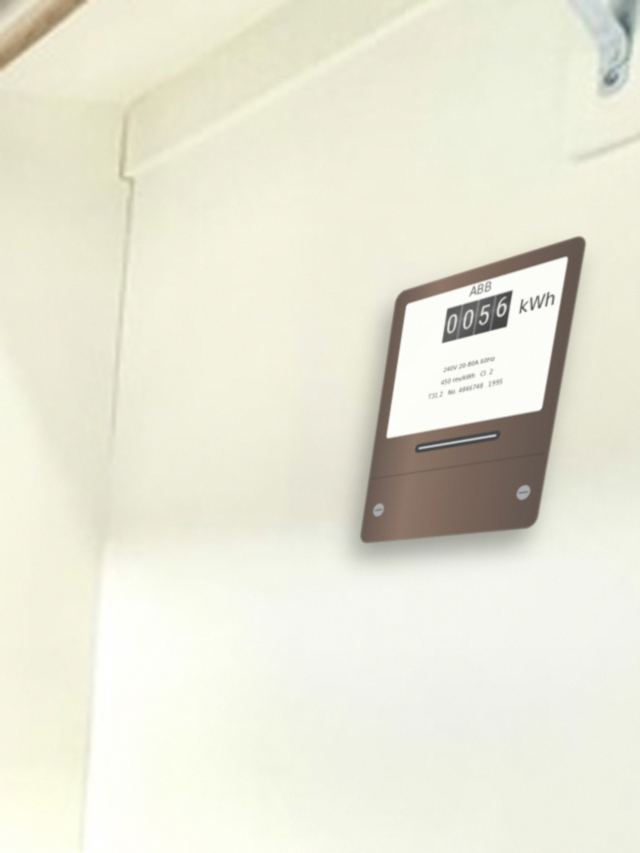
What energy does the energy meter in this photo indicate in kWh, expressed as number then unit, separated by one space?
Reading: 56 kWh
